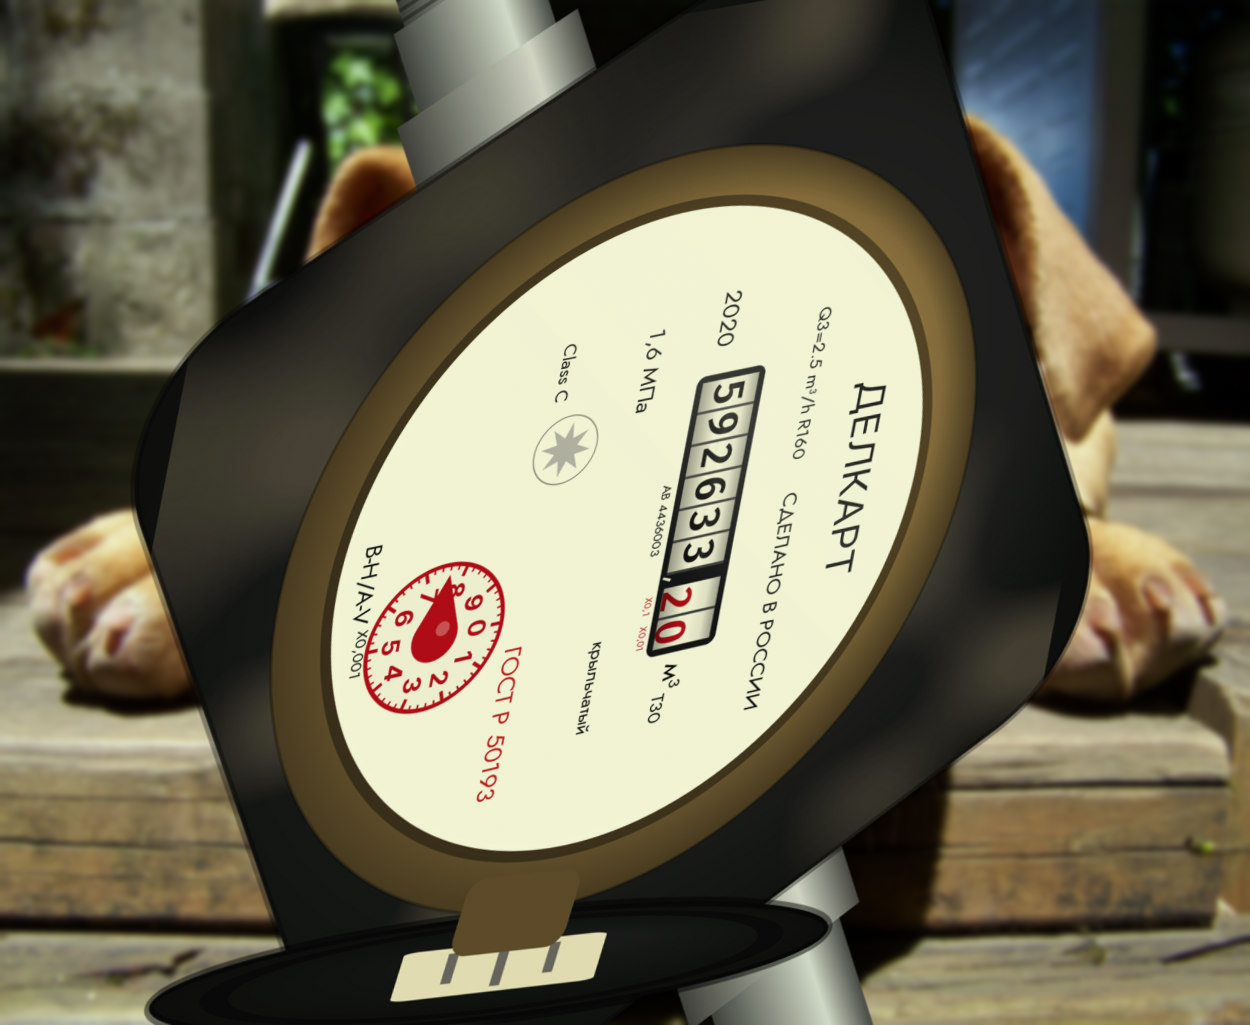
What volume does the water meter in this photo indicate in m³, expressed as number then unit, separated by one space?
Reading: 592633.197 m³
